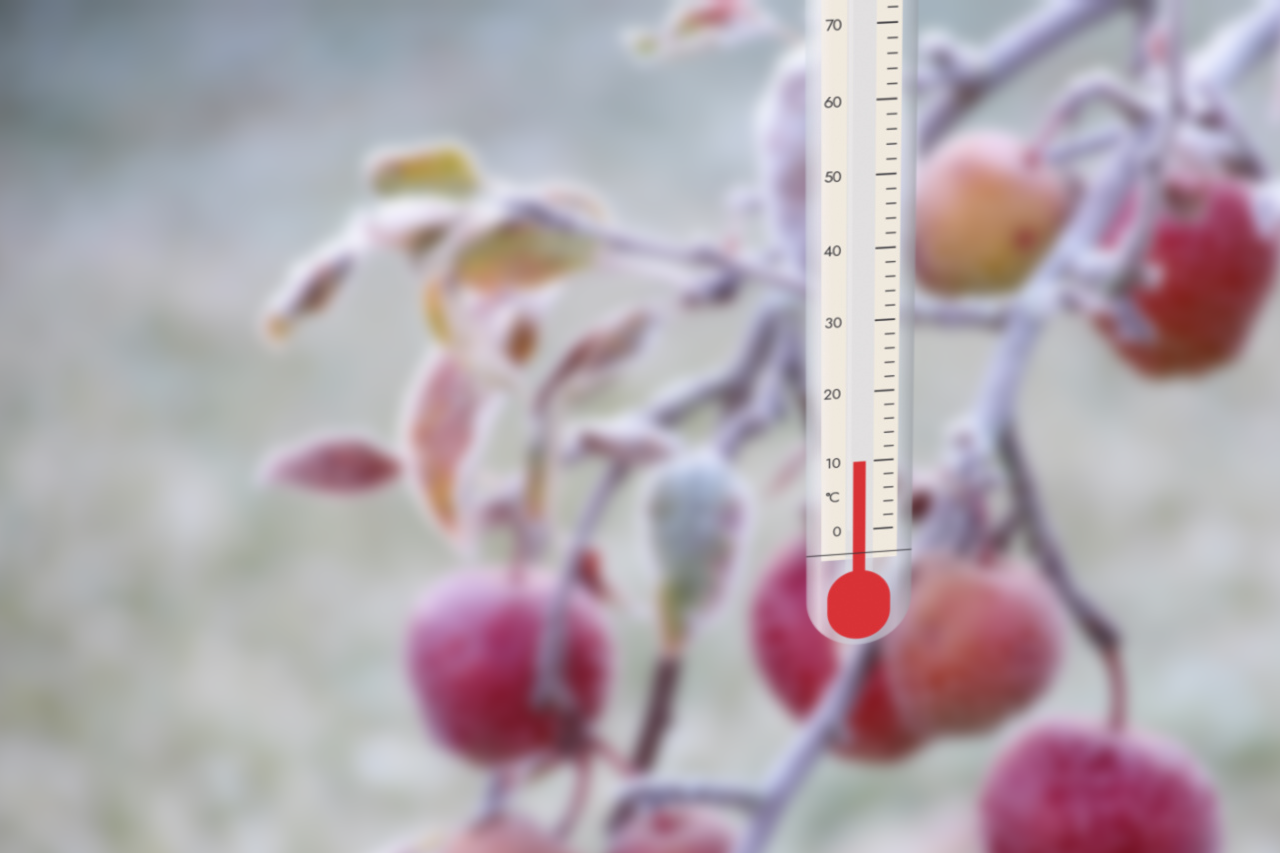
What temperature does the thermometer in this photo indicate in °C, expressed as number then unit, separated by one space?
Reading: 10 °C
